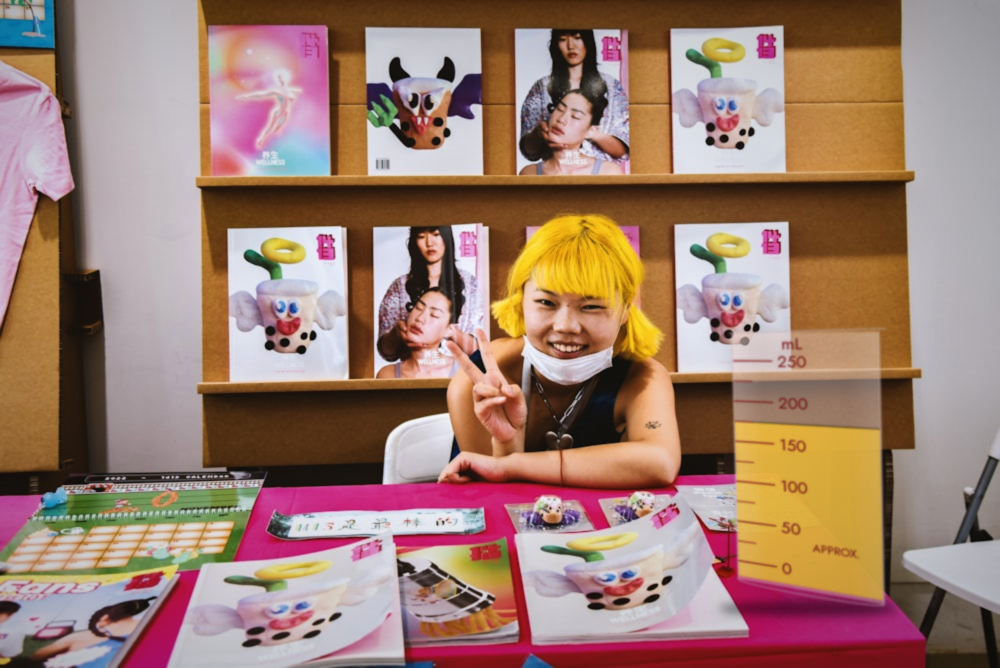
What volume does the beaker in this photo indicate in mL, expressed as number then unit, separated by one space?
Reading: 175 mL
